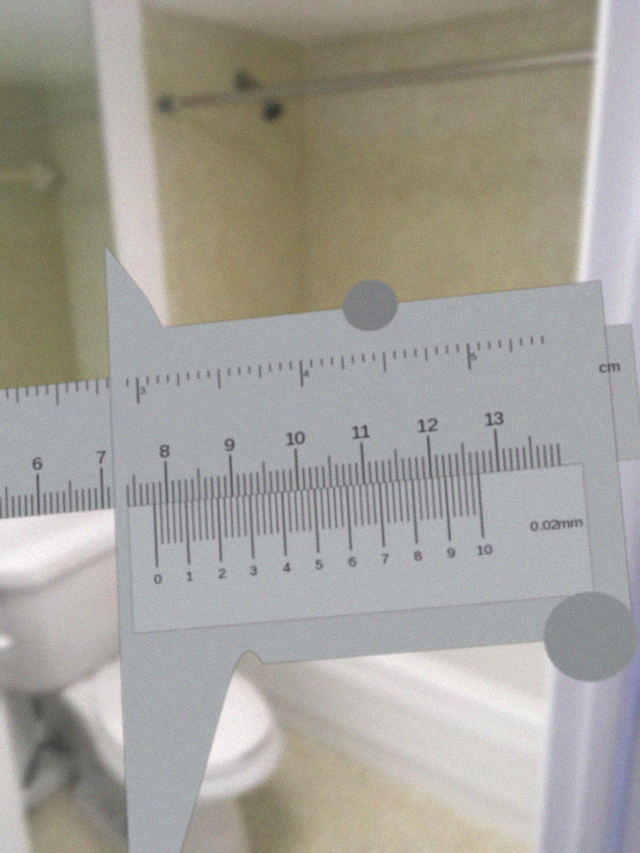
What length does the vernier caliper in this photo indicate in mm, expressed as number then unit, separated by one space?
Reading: 78.0 mm
